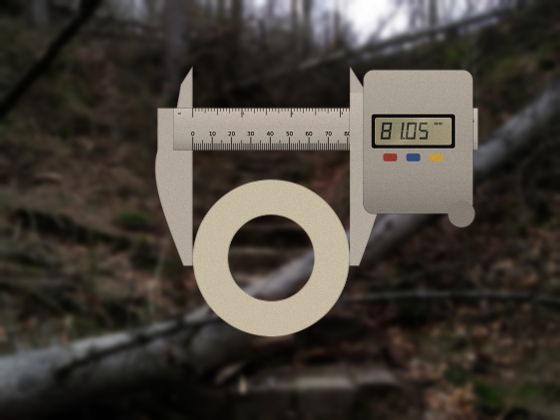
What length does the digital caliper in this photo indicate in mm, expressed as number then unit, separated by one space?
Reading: 81.05 mm
